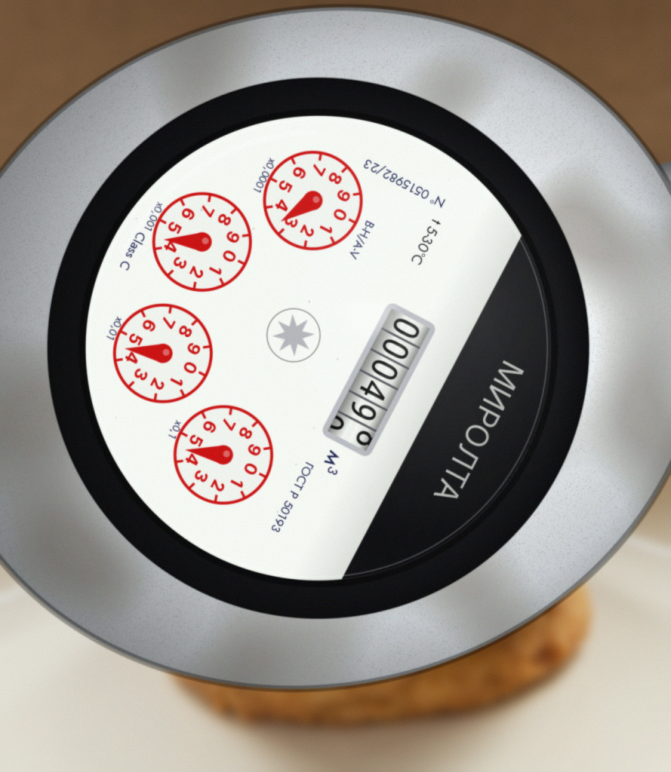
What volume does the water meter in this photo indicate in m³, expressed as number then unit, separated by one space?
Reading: 498.4443 m³
